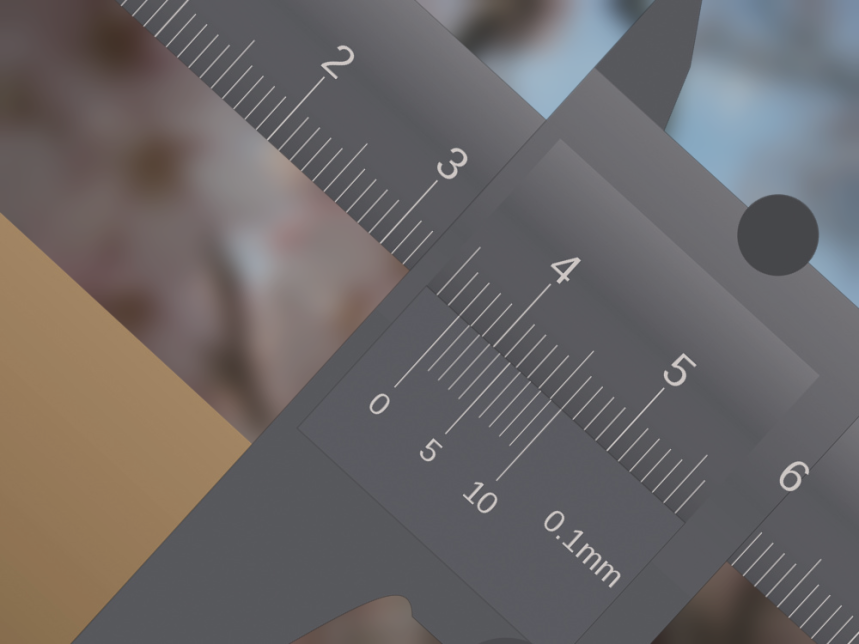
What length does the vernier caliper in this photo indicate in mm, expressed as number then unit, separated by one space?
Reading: 37.0 mm
